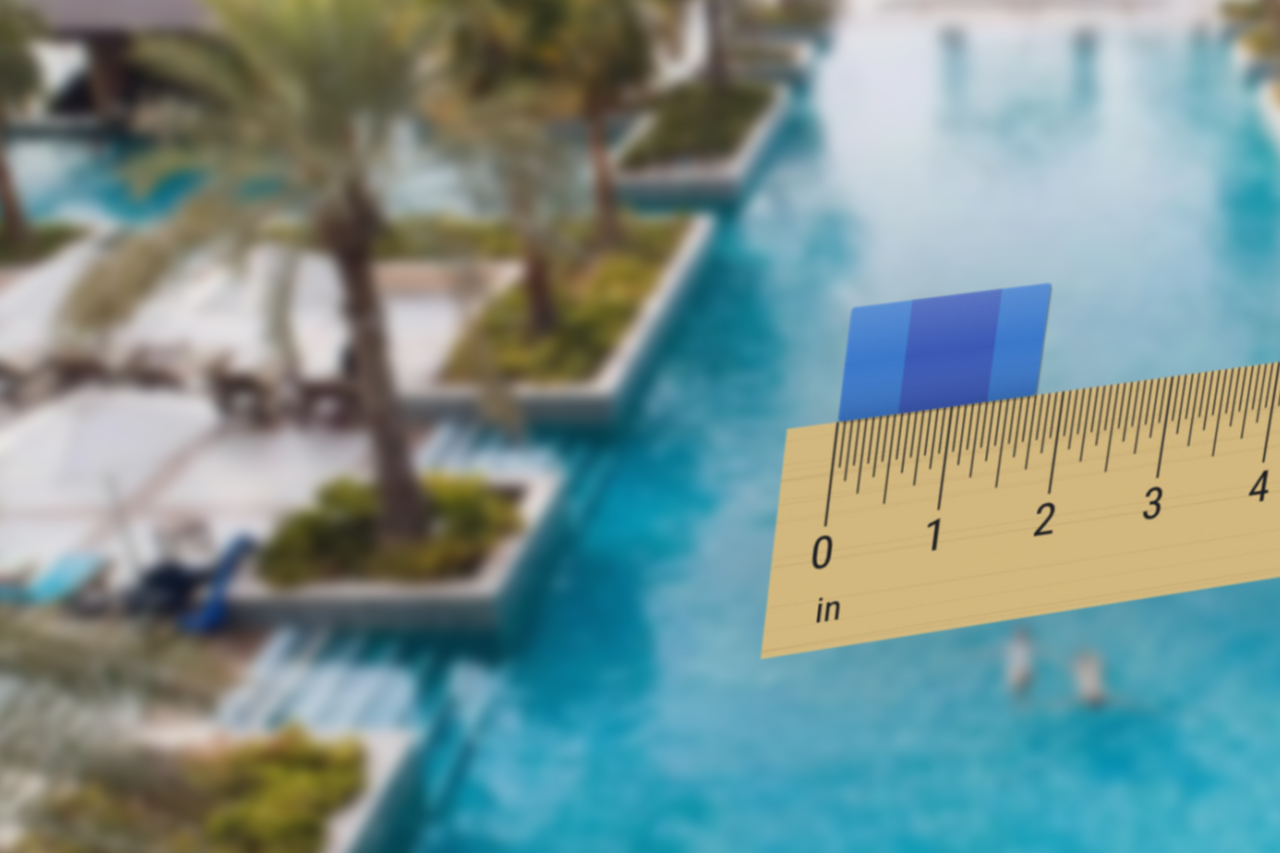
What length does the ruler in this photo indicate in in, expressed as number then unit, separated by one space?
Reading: 1.75 in
